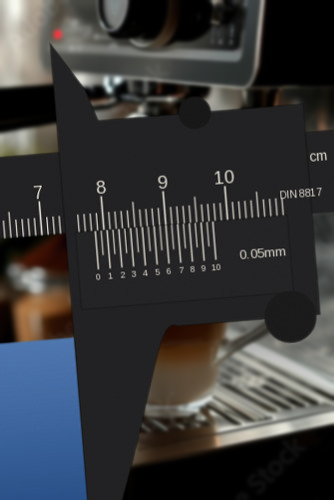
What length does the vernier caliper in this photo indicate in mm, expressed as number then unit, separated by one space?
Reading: 78.6 mm
